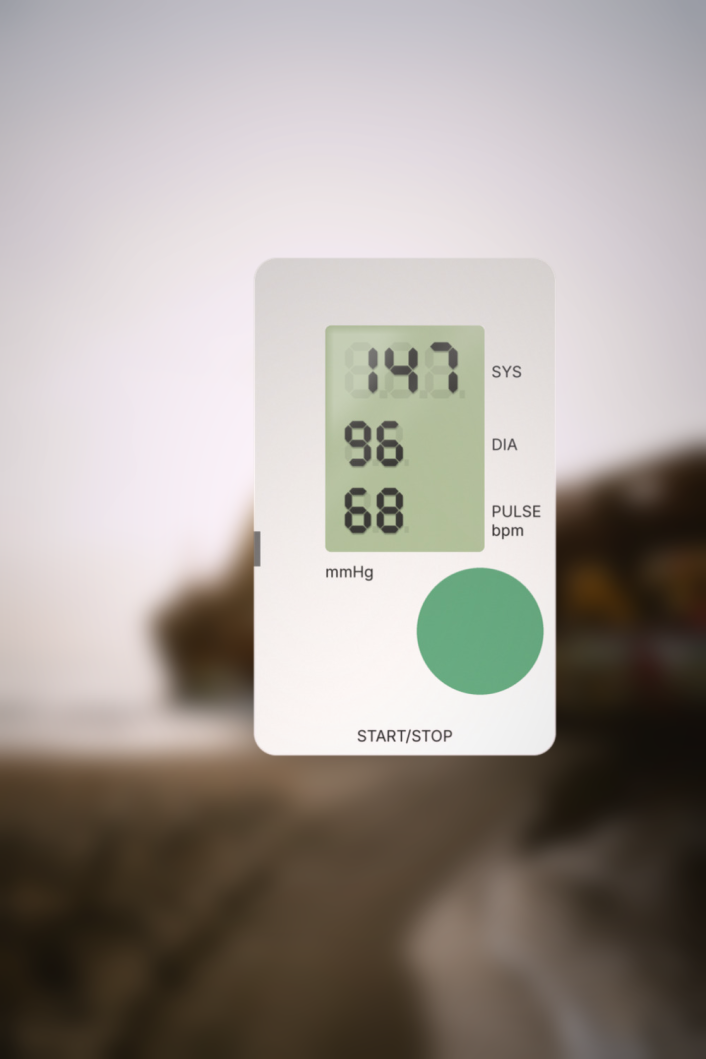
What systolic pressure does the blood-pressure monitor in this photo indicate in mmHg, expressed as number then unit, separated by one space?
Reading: 147 mmHg
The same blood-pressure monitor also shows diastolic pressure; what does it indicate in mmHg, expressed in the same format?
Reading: 96 mmHg
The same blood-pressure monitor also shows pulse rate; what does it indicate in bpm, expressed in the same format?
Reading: 68 bpm
